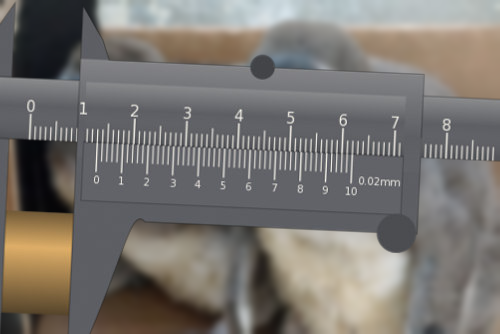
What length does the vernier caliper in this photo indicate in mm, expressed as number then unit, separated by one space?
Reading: 13.0 mm
